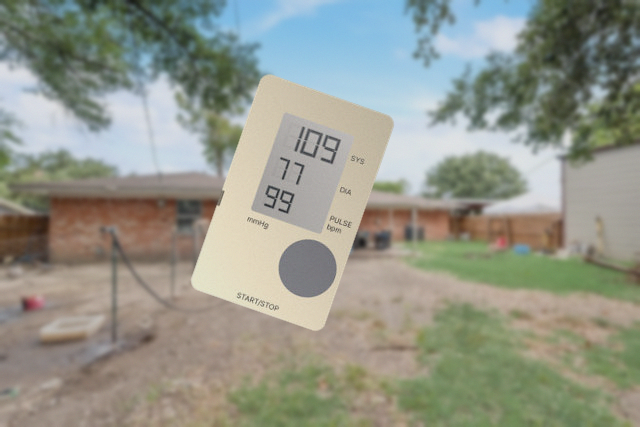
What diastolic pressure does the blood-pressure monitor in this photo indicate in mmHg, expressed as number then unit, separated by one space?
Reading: 77 mmHg
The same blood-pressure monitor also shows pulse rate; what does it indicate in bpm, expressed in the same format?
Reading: 99 bpm
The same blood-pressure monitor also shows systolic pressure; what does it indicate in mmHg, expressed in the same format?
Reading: 109 mmHg
